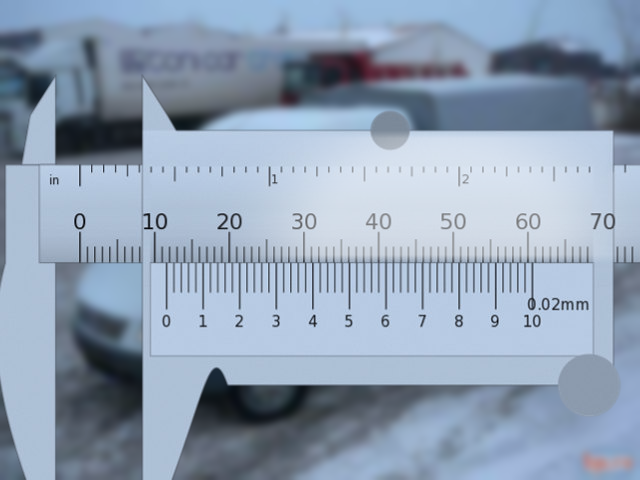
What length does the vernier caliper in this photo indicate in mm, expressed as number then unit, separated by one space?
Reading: 11.6 mm
